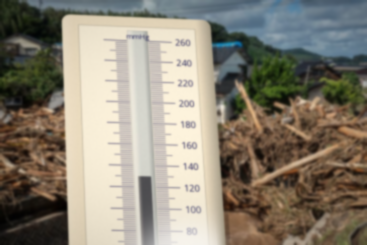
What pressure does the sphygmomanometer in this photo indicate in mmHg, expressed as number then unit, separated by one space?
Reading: 130 mmHg
